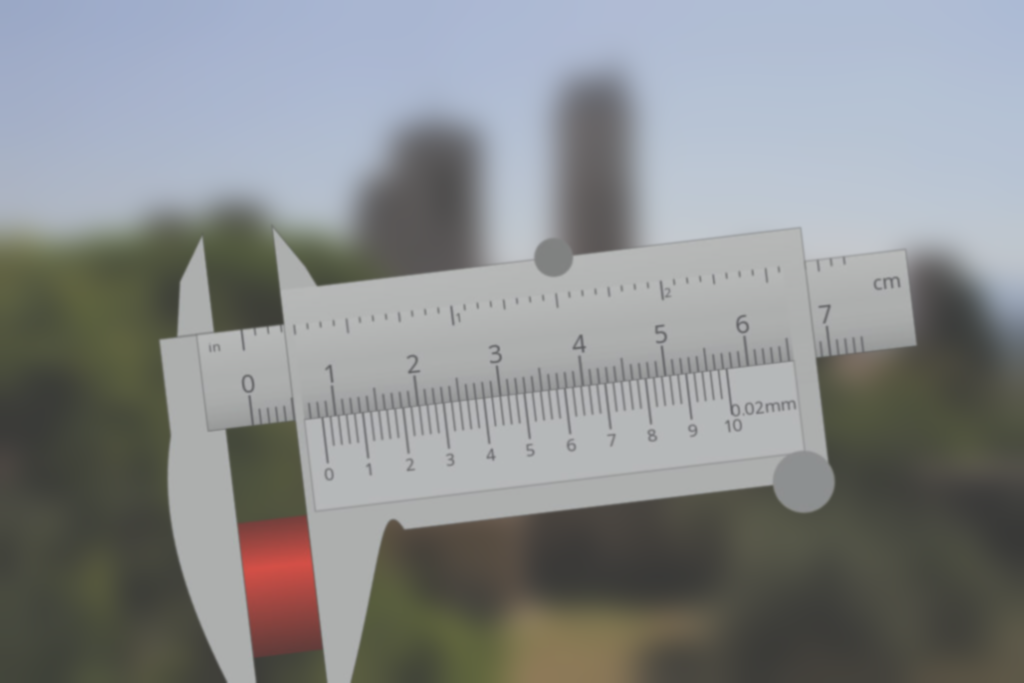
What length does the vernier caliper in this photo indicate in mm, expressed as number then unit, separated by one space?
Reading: 8.4 mm
